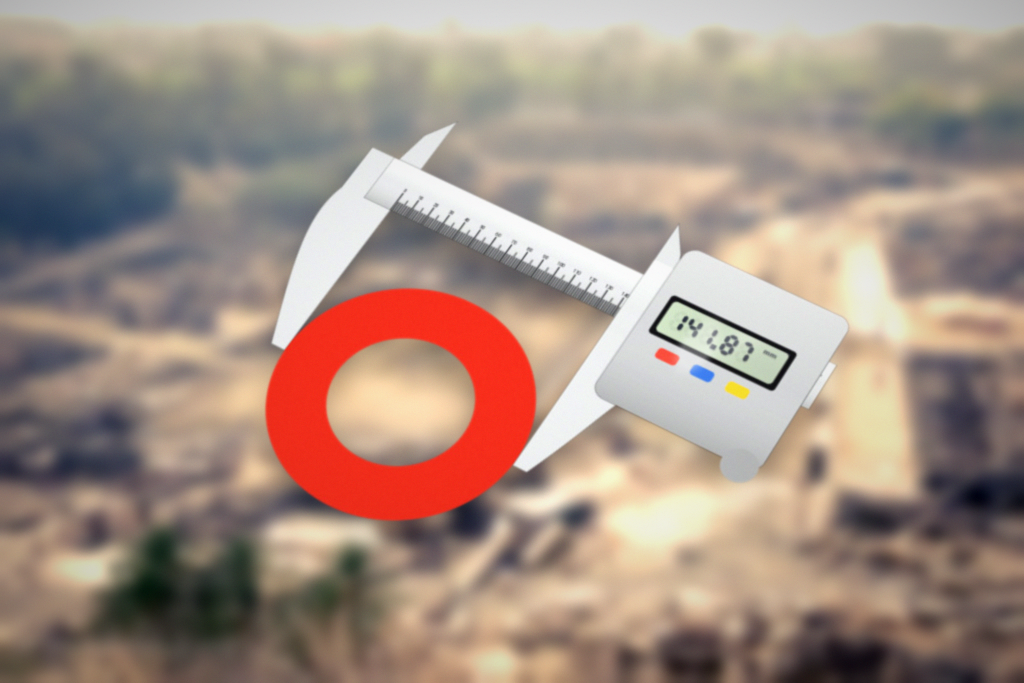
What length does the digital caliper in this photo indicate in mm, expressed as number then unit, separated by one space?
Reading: 141.87 mm
